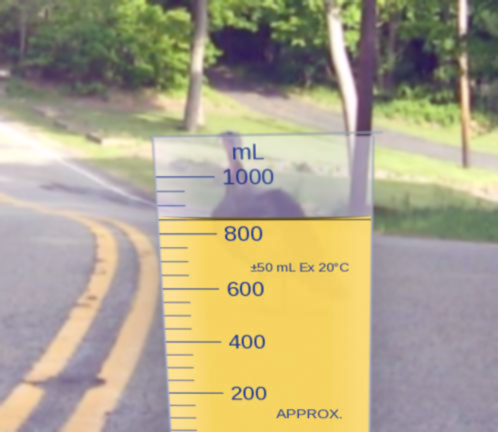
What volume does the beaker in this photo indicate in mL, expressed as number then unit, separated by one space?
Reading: 850 mL
